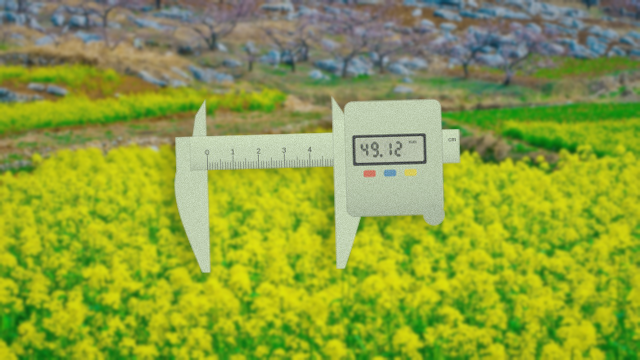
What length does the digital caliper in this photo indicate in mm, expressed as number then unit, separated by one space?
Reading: 49.12 mm
